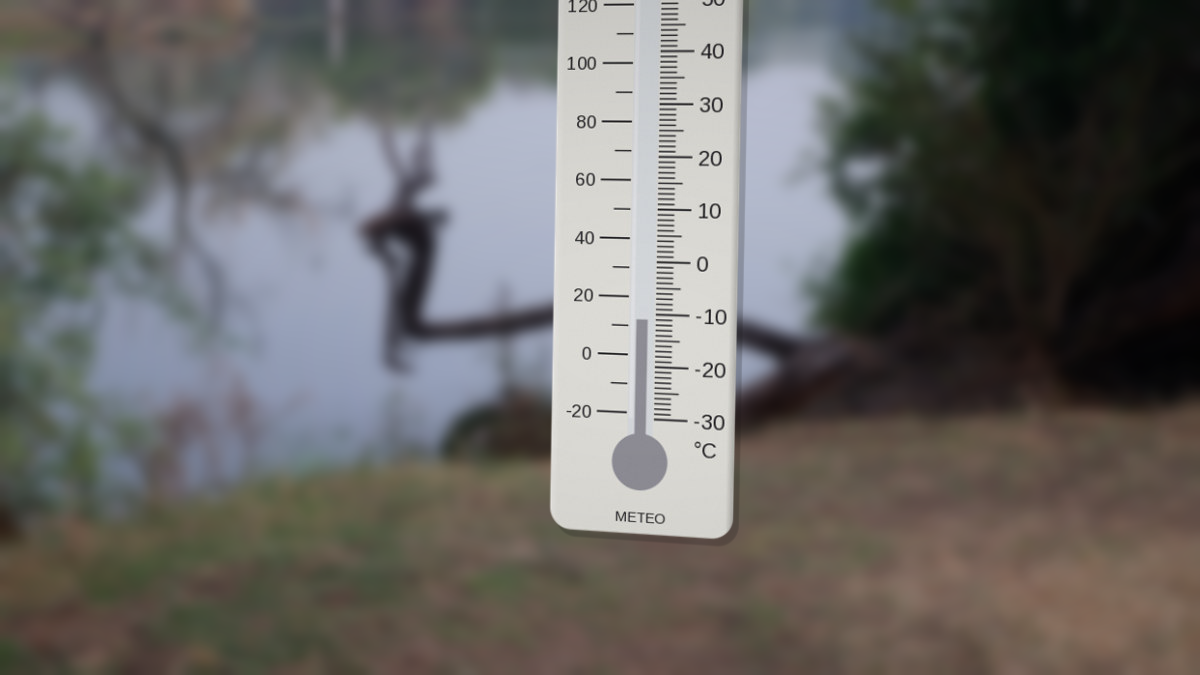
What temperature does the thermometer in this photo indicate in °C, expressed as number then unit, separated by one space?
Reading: -11 °C
